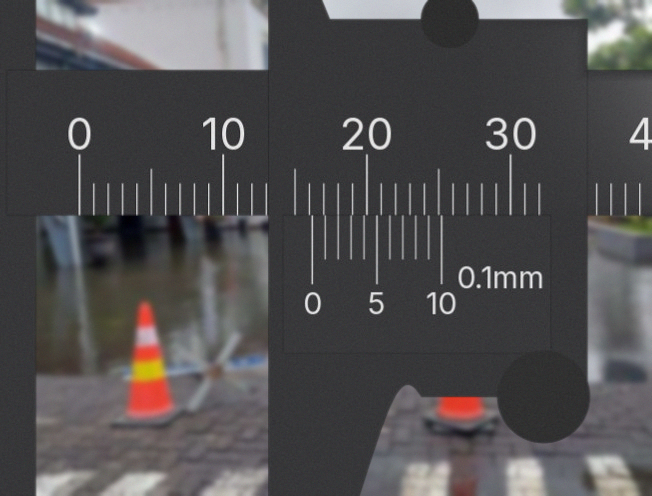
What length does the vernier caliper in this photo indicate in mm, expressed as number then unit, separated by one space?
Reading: 16.2 mm
